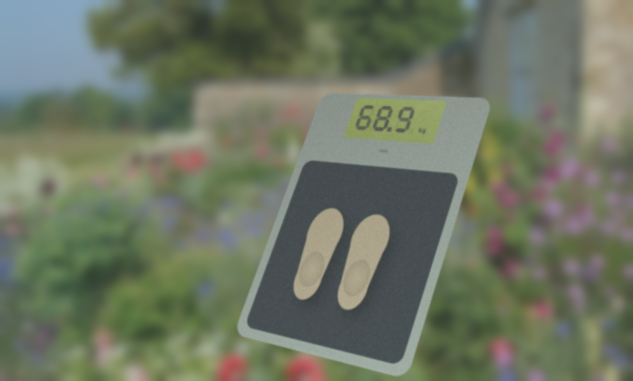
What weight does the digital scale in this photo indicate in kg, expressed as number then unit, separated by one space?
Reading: 68.9 kg
